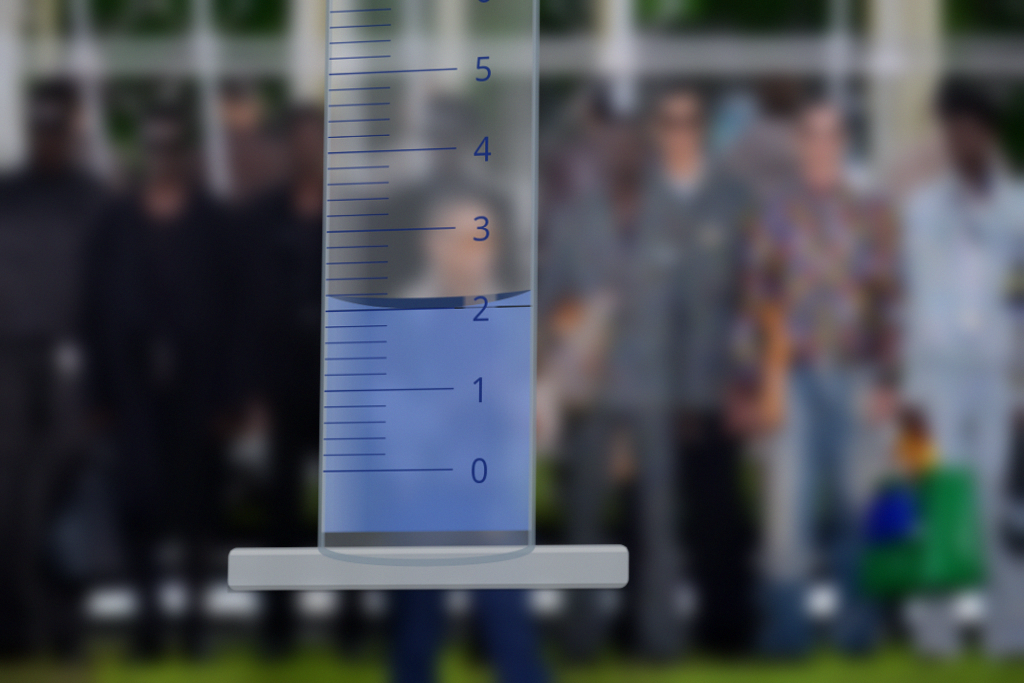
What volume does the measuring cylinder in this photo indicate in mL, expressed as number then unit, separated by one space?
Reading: 2 mL
